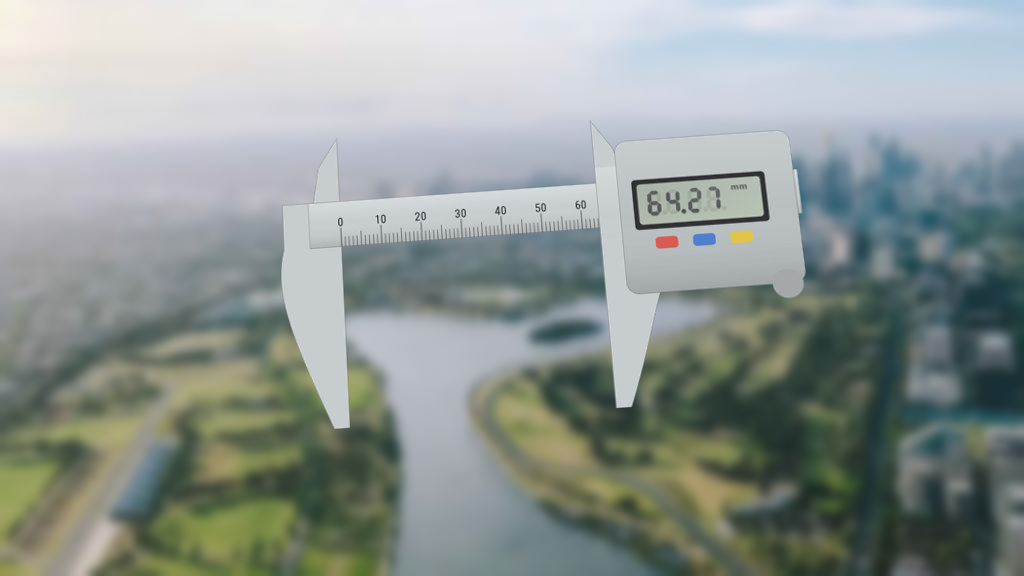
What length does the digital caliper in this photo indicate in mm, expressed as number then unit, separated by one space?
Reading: 64.27 mm
